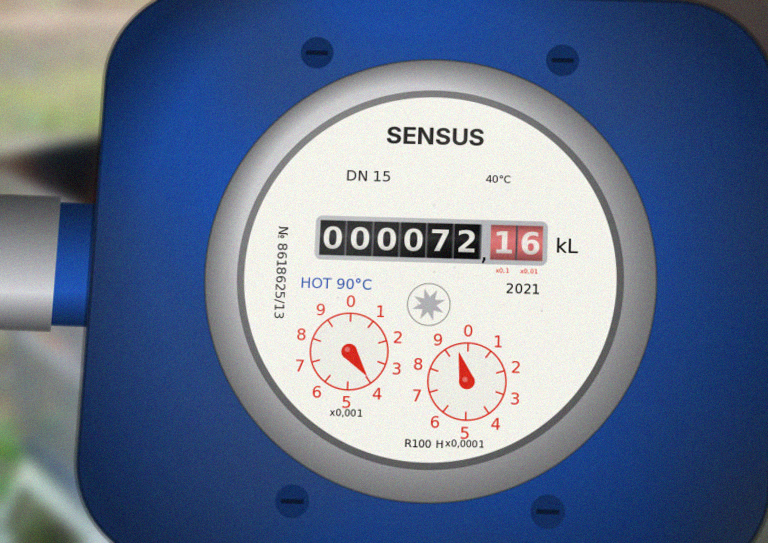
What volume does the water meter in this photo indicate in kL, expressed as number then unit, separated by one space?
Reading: 72.1639 kL
